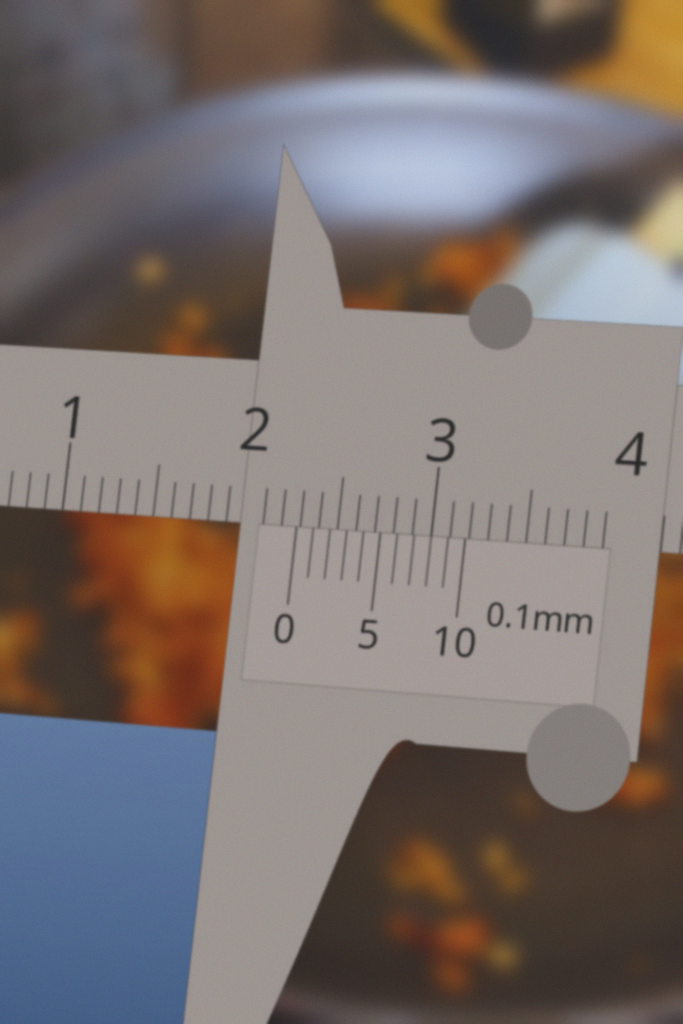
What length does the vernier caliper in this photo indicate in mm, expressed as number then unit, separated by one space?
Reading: 22.8 mm
